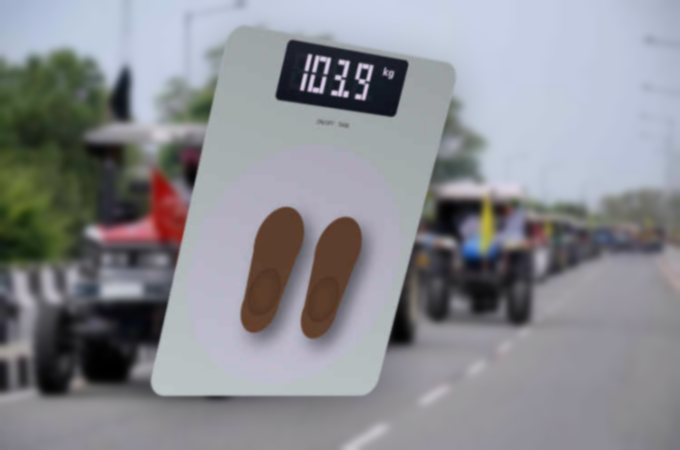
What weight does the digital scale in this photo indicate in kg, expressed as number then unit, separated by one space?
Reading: 103.9 kg
